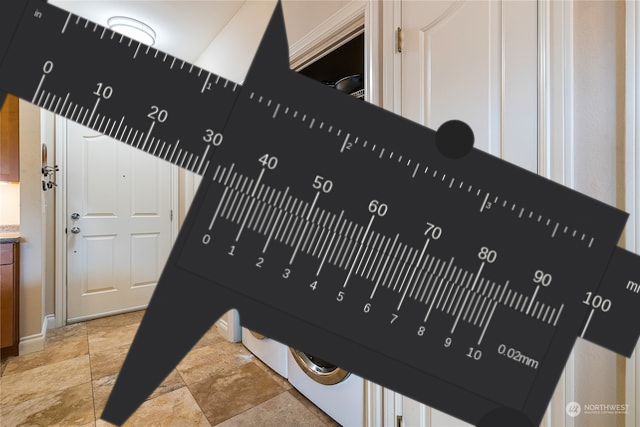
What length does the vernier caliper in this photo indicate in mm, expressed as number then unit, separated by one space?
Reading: 35.6 mm
